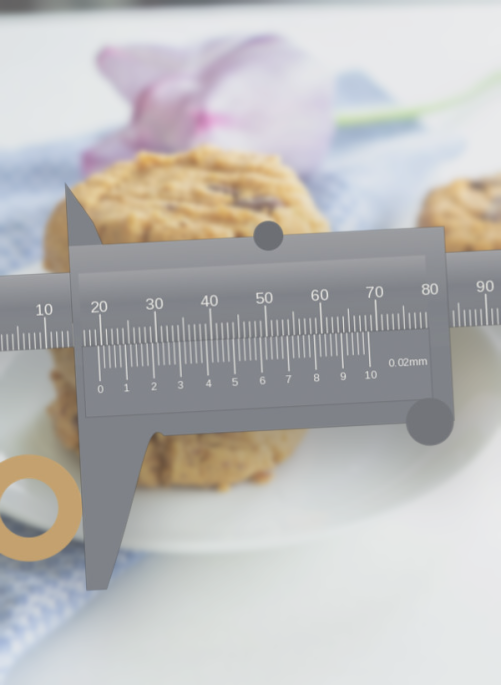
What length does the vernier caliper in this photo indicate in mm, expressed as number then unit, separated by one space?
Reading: 19.4 mm
